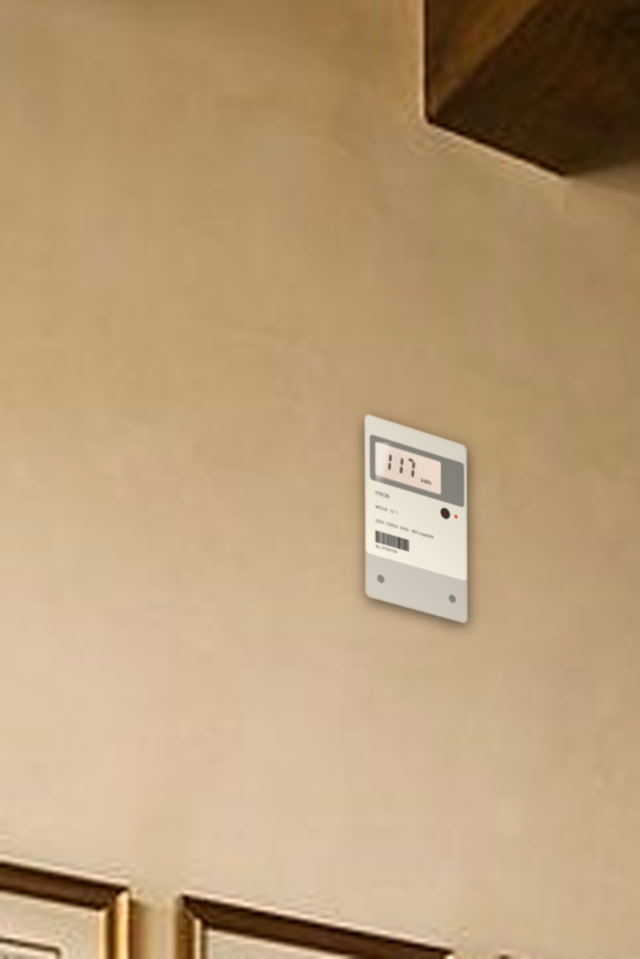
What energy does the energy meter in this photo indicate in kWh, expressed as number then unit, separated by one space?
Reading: 117 kWh
